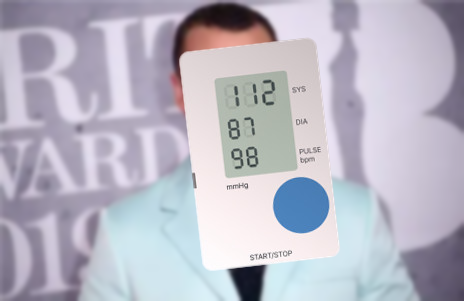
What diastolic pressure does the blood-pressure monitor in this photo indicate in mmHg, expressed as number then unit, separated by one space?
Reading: 87 mmHg
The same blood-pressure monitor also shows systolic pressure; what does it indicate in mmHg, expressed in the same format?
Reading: 112 mmHg
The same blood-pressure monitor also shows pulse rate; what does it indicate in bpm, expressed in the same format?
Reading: 98 bpm
